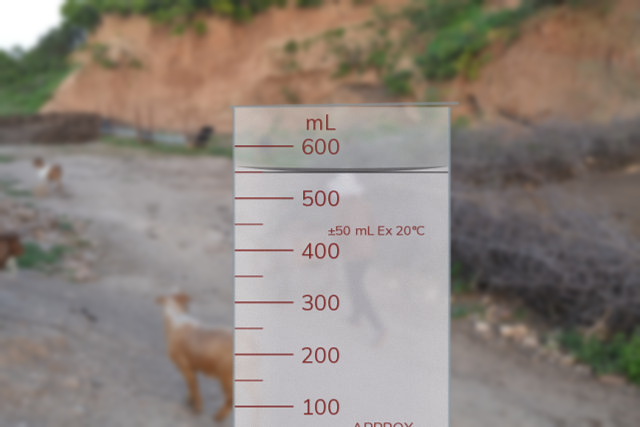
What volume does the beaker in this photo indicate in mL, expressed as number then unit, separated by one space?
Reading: 550 mL
